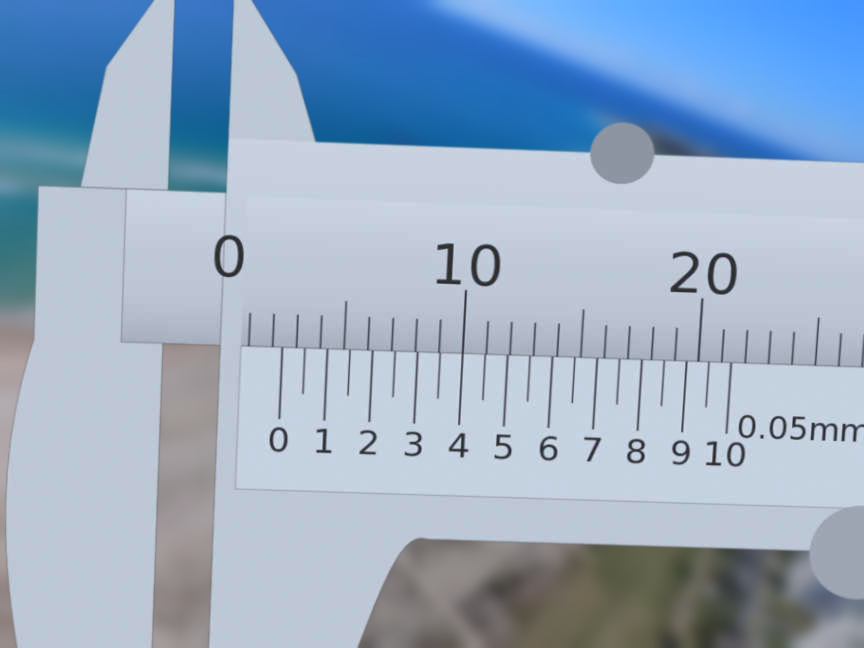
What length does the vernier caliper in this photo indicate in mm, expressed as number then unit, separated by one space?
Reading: 2.4 mm
